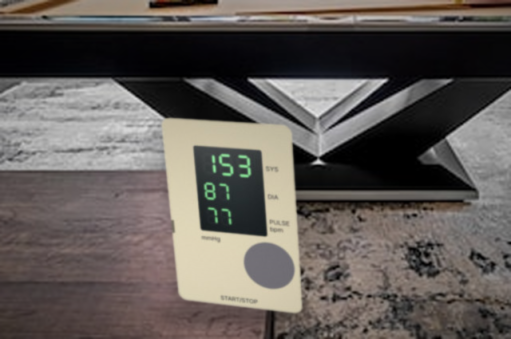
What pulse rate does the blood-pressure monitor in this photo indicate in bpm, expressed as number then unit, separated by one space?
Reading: 77 bpm
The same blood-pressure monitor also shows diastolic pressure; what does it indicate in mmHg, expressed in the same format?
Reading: 87 mmHg
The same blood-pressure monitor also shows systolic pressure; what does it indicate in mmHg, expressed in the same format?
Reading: 153 mmHg
